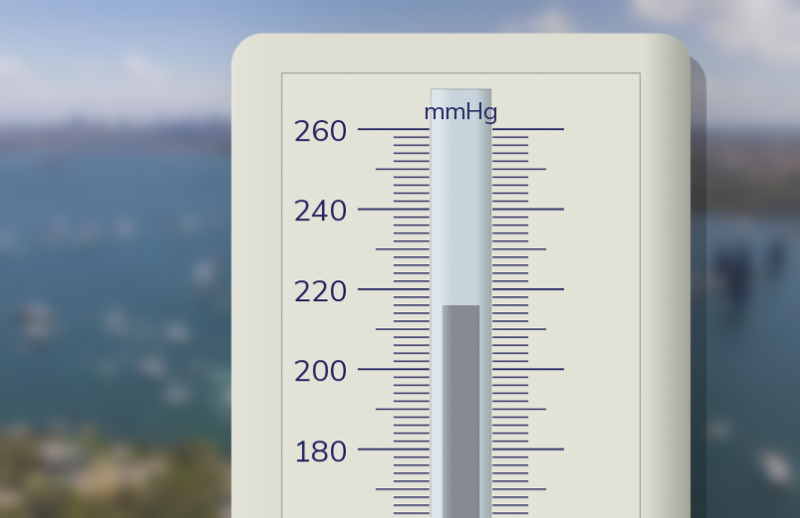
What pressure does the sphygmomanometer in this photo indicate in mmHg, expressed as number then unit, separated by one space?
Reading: 216 mmHg
